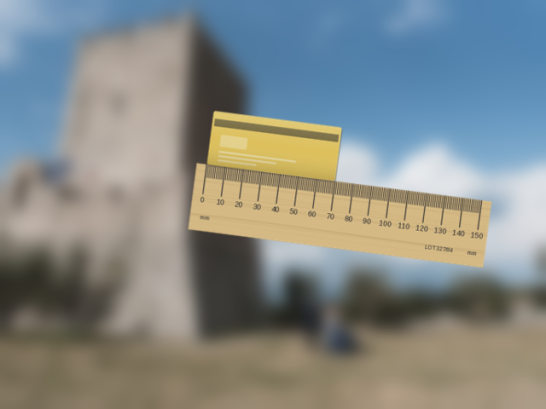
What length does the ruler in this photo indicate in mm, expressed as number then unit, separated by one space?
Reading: 70 mm
